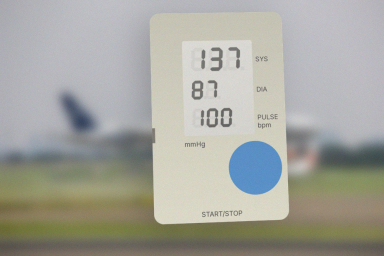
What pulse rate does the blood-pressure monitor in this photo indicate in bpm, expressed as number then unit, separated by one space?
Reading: 100 bpm
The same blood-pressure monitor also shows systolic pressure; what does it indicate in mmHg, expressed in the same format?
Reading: 137 mmHg
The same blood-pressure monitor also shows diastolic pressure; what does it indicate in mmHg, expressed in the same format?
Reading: 87 mmHg
